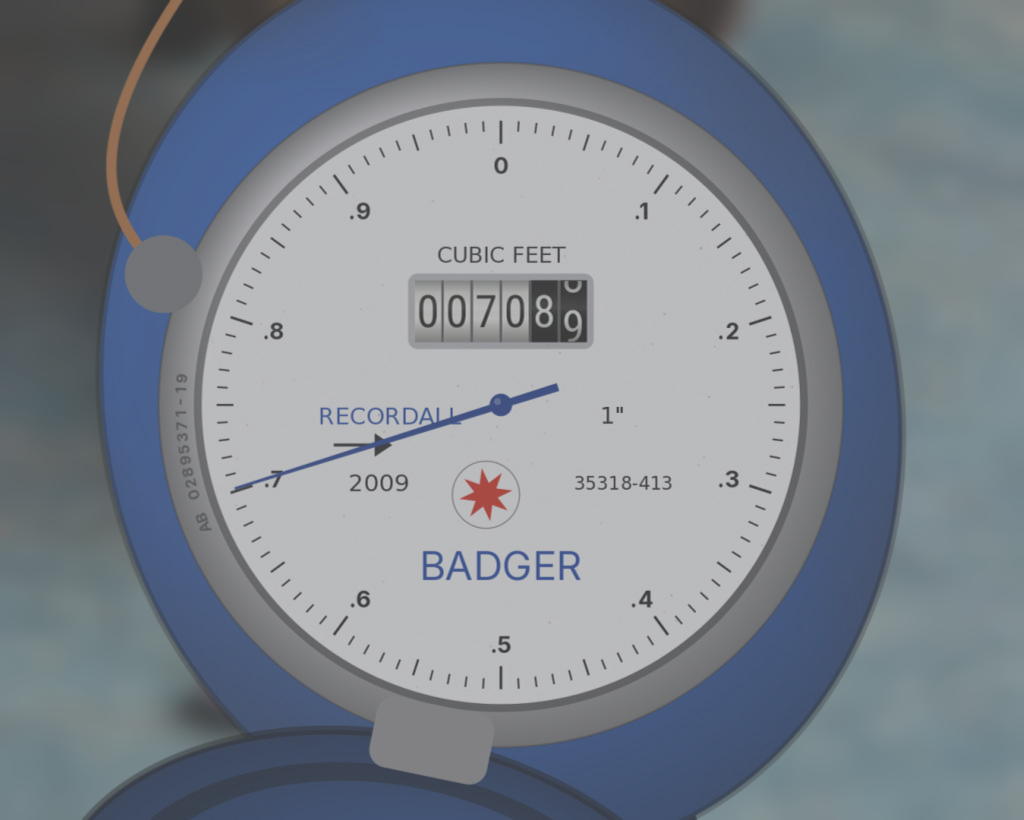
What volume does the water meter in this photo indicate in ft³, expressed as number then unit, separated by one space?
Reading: 7088.70 ft³
